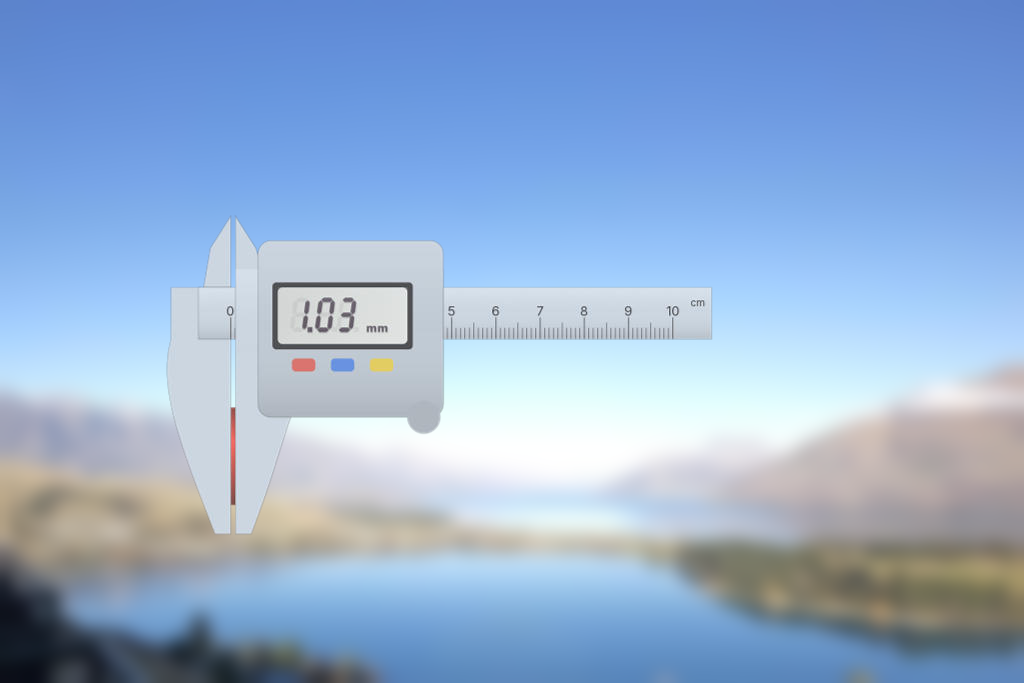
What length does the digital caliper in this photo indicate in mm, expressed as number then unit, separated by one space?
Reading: 1.03 mm
